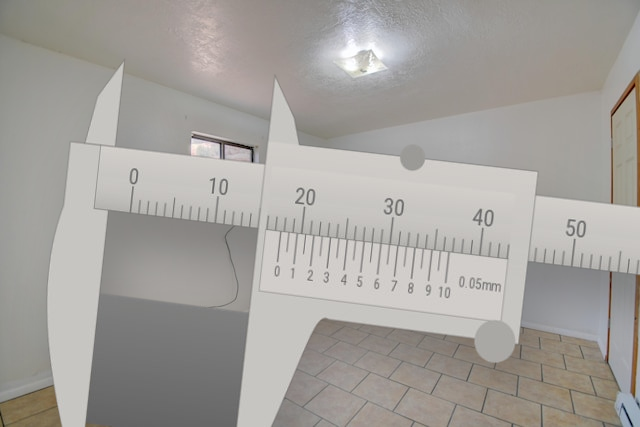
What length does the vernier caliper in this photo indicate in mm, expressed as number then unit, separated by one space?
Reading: 17.6 mm
